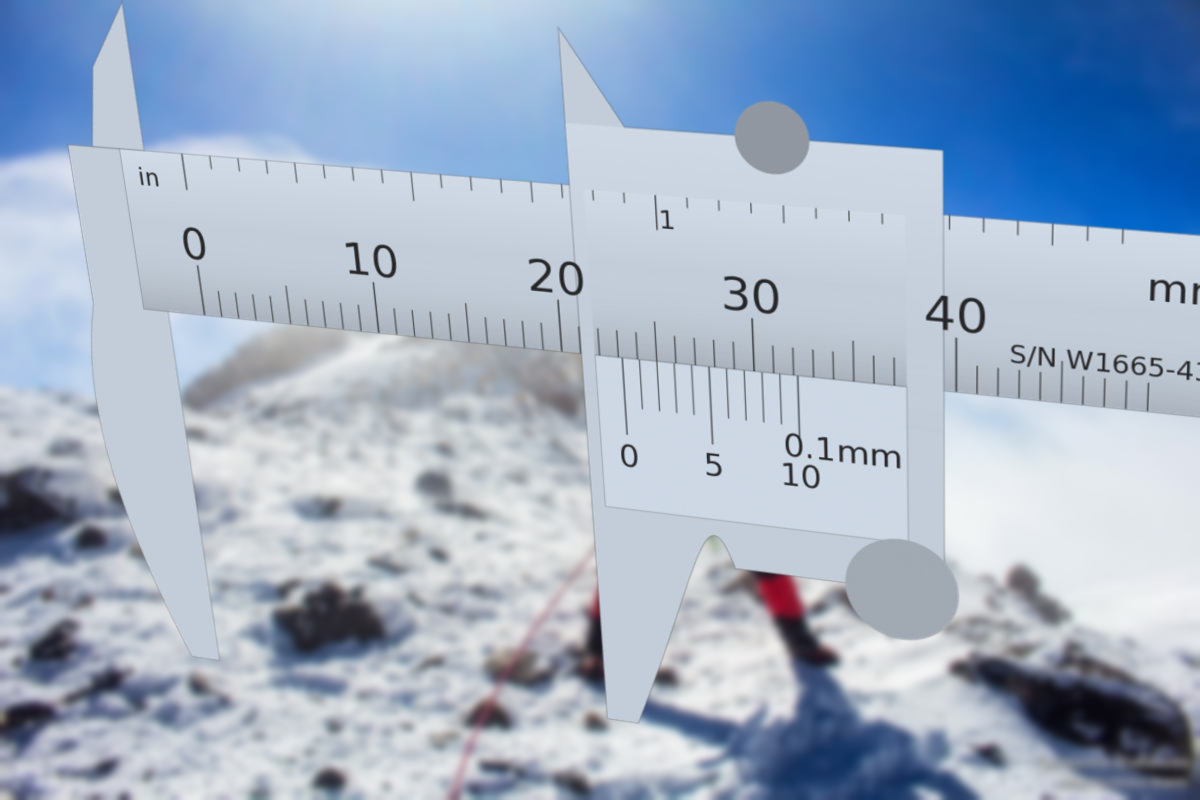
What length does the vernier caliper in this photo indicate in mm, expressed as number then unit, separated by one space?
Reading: 23.2 mm
